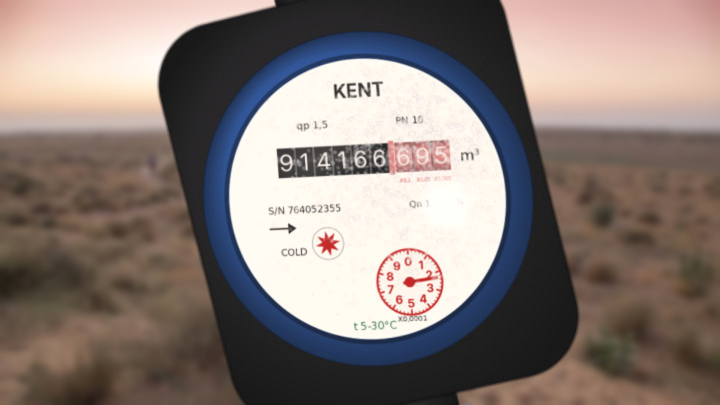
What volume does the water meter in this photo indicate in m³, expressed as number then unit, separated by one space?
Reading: 914166.6952 m³
